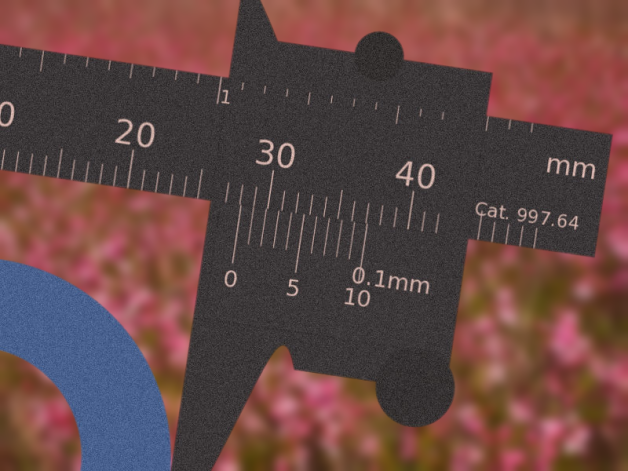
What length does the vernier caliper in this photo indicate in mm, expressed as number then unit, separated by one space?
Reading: 28.1 mm
